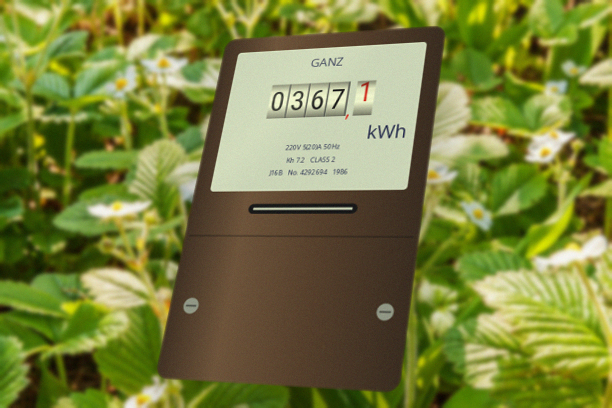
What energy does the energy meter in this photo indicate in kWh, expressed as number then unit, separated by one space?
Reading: 367.1 kWh
